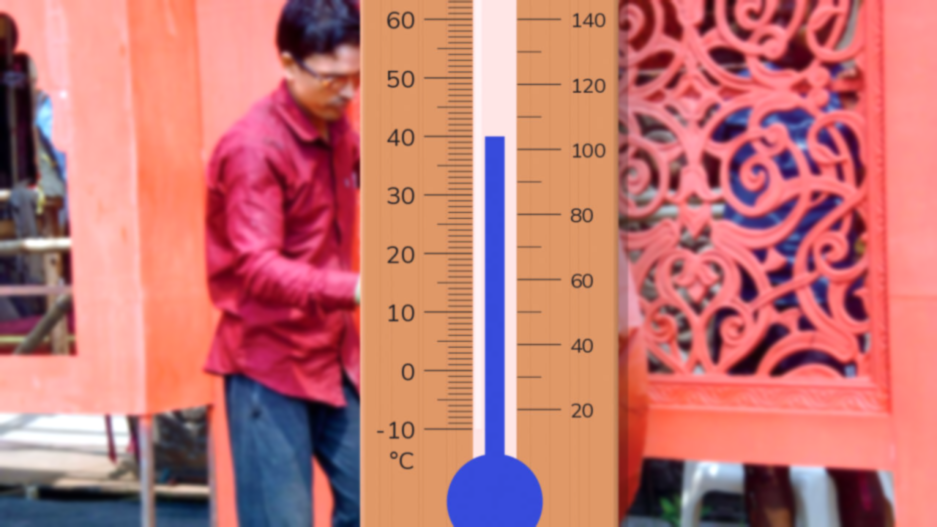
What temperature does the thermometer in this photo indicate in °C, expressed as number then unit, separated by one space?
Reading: 40 °C
